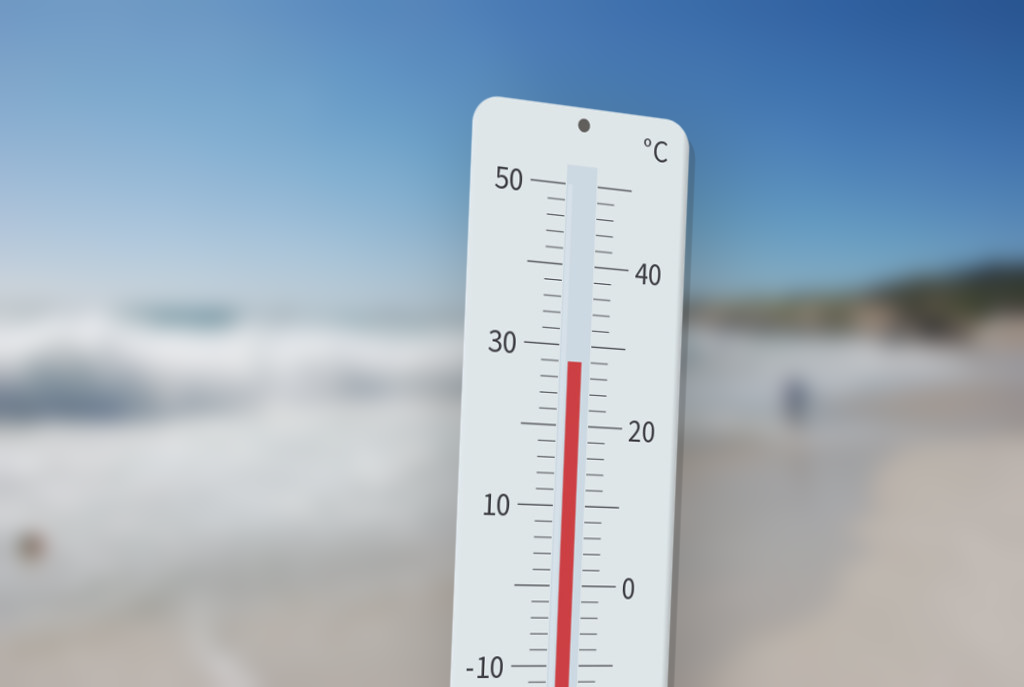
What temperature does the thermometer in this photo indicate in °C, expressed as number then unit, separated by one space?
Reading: 28 °C
